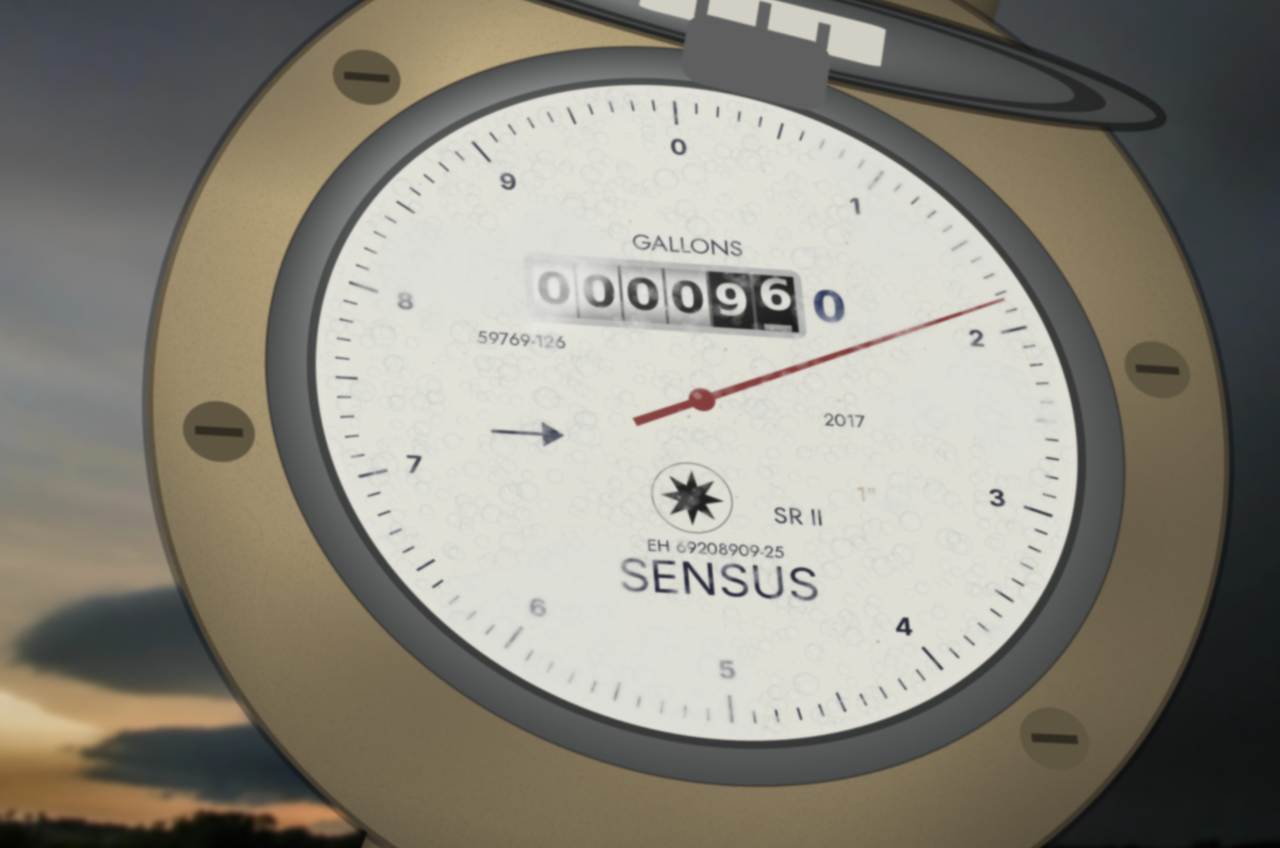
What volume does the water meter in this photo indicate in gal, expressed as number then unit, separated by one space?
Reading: 961.8 gal
